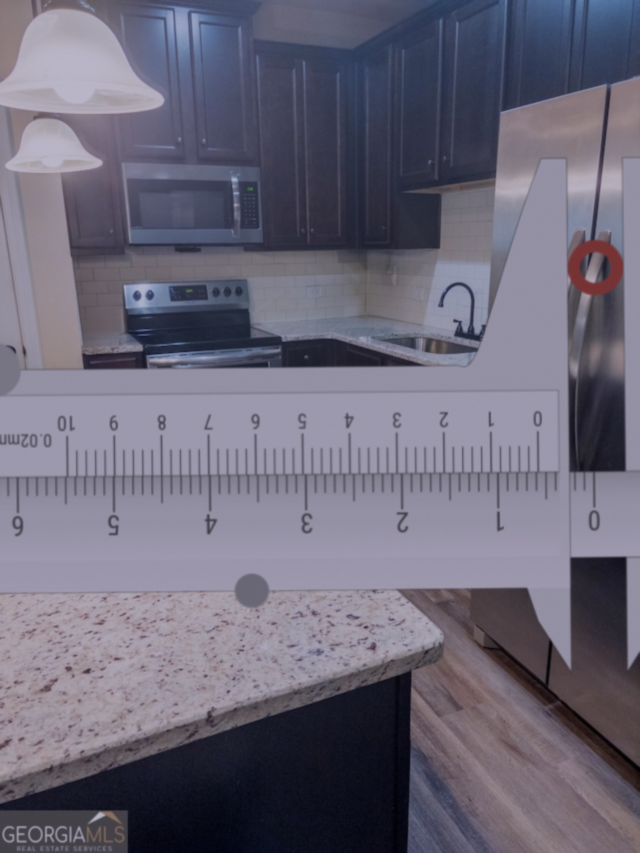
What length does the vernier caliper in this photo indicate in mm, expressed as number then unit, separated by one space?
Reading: 5.8 mm
